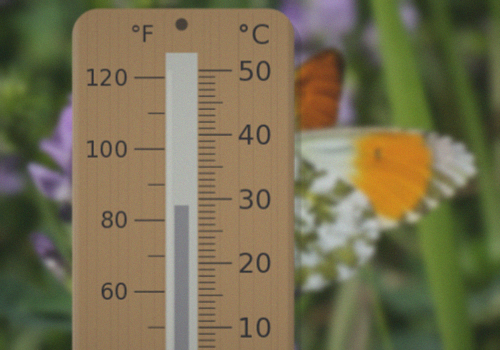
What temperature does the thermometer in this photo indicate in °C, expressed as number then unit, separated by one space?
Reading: 29 °C
